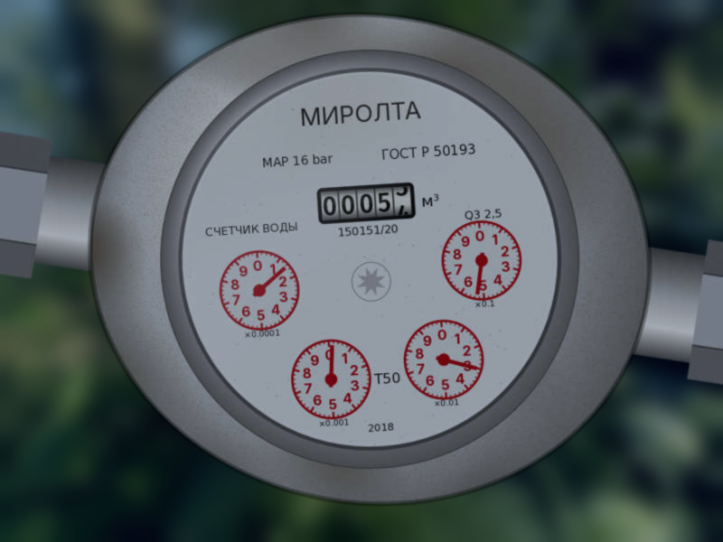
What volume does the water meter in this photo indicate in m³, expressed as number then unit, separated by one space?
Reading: 53.5301 m³
